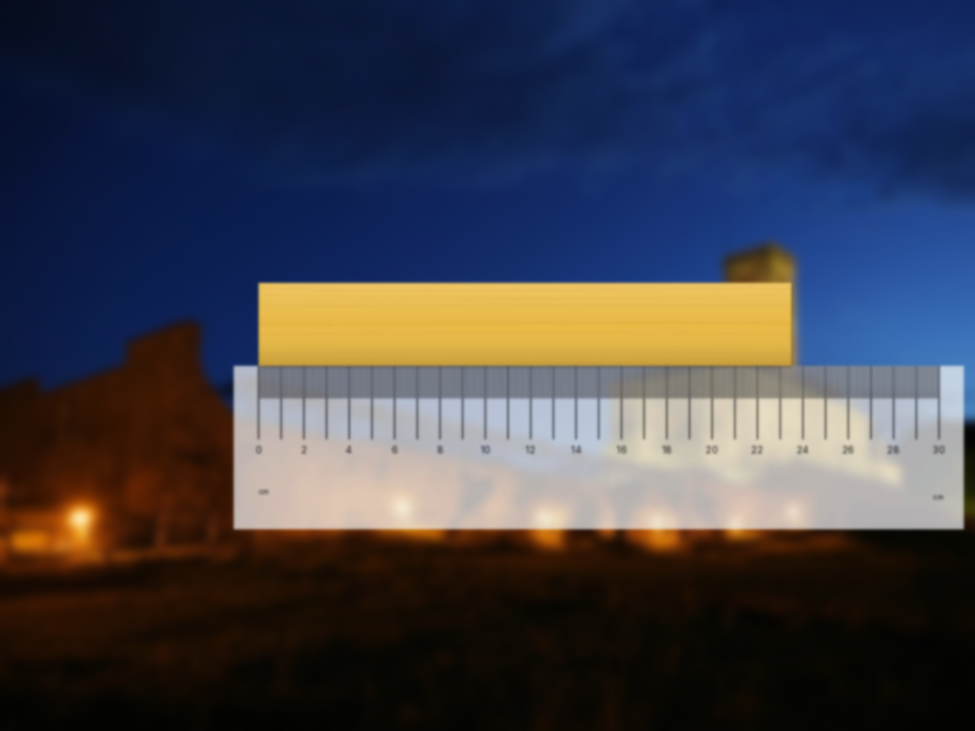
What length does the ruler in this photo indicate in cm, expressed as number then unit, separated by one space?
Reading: 23.5 cm
